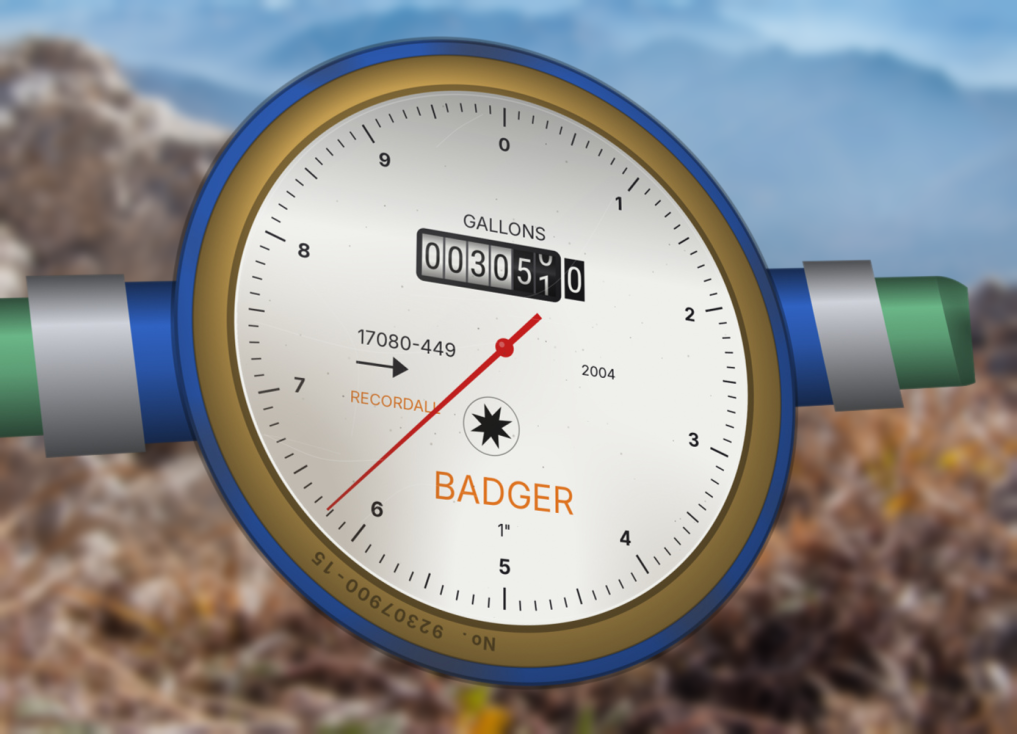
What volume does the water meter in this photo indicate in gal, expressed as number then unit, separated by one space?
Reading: 30506.2 gal
